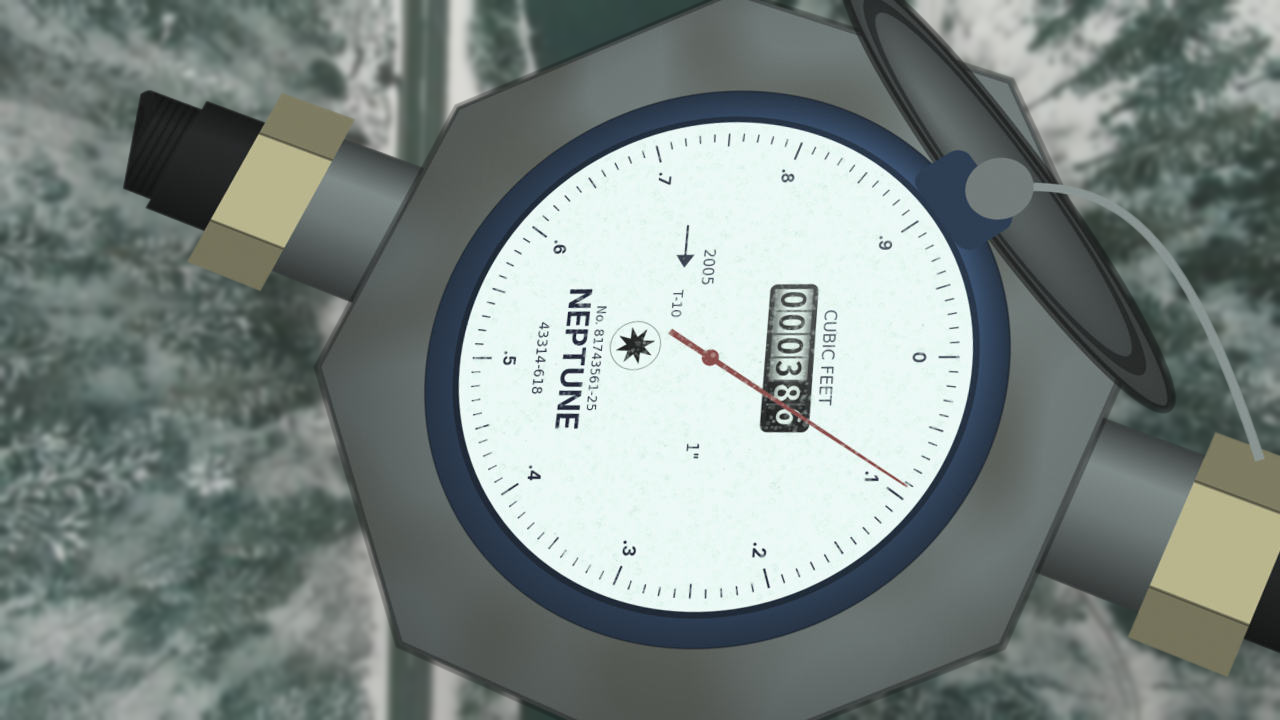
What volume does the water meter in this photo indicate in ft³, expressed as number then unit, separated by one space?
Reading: 386.09 ft³
